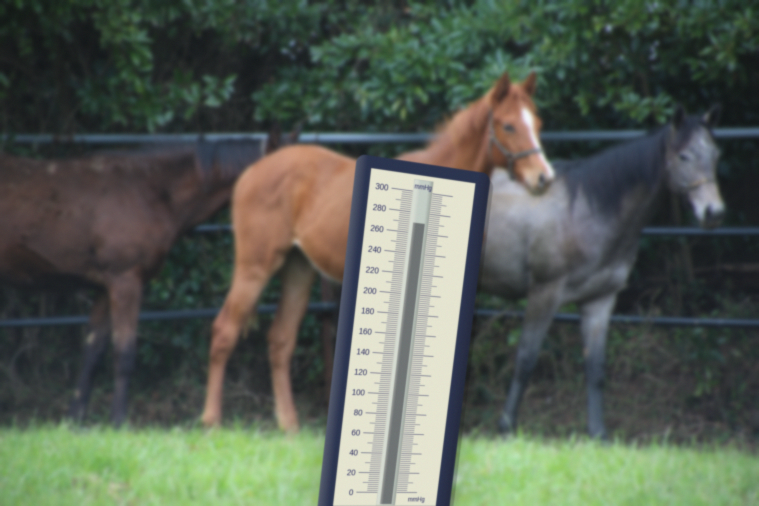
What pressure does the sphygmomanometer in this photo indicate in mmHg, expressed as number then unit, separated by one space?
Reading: 270 mmHg
